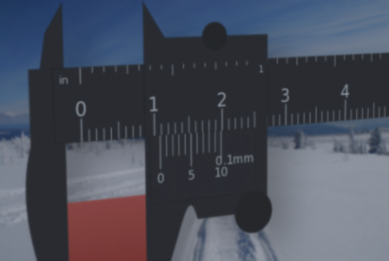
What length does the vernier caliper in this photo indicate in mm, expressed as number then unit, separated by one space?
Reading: 10.8 mm
